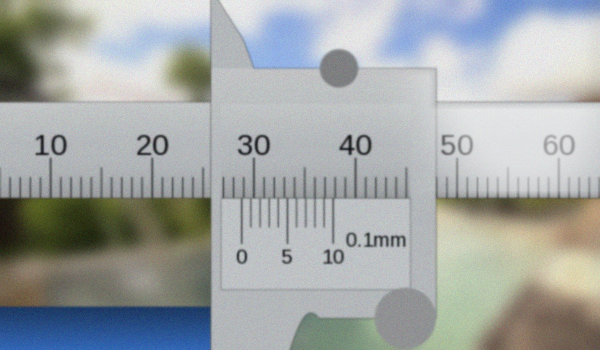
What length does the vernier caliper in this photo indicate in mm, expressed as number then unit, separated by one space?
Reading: 28.8 mm
